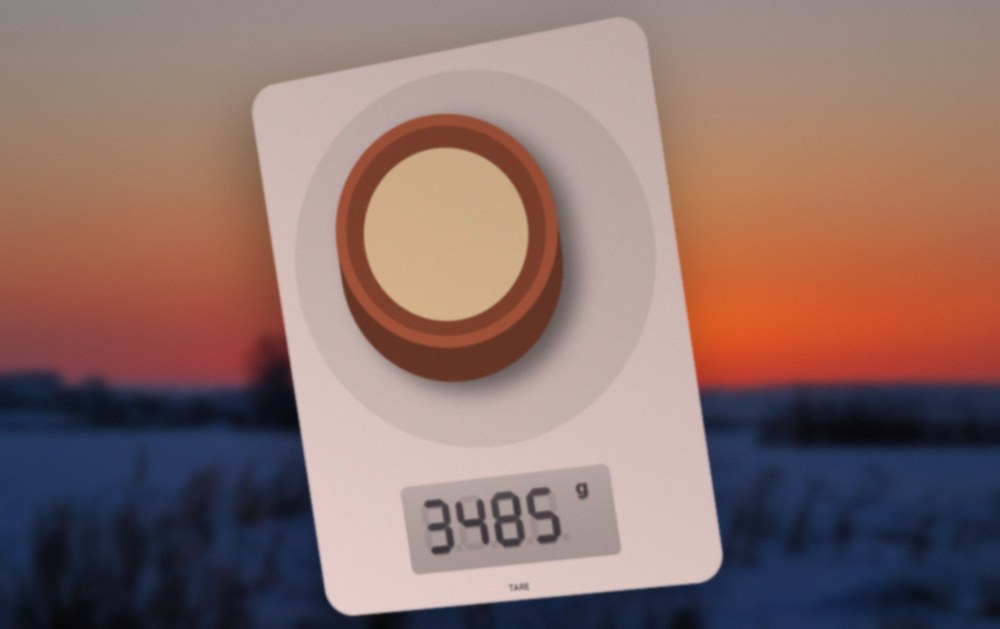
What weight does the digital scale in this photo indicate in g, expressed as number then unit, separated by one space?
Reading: 3485 g
